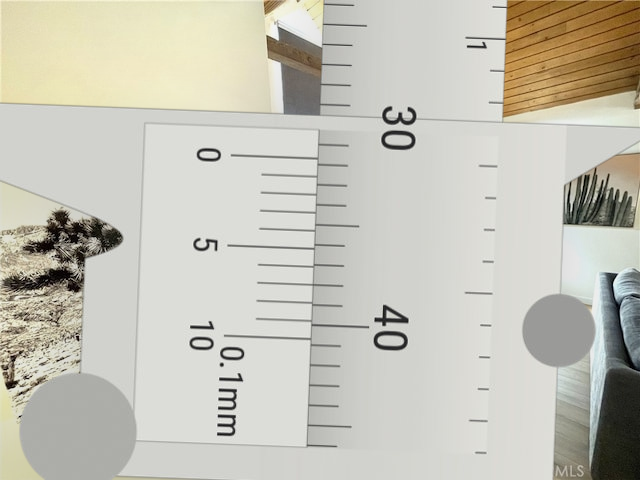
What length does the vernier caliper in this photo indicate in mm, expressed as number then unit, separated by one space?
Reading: 31.7 mm
